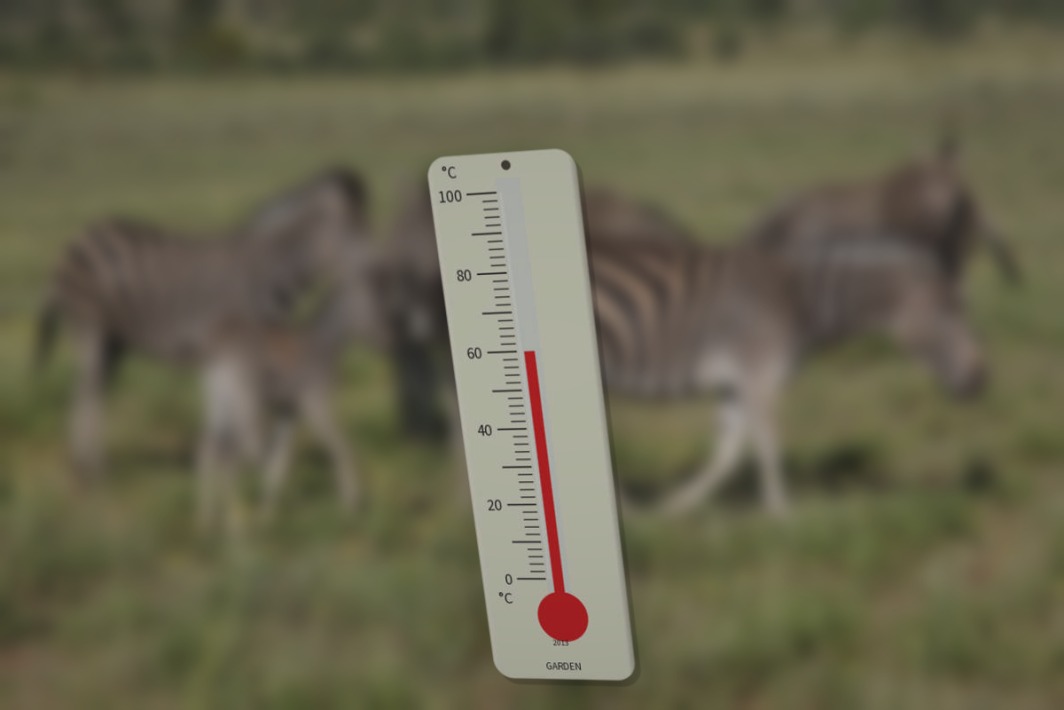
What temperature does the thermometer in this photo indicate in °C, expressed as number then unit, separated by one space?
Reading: 60 °C
